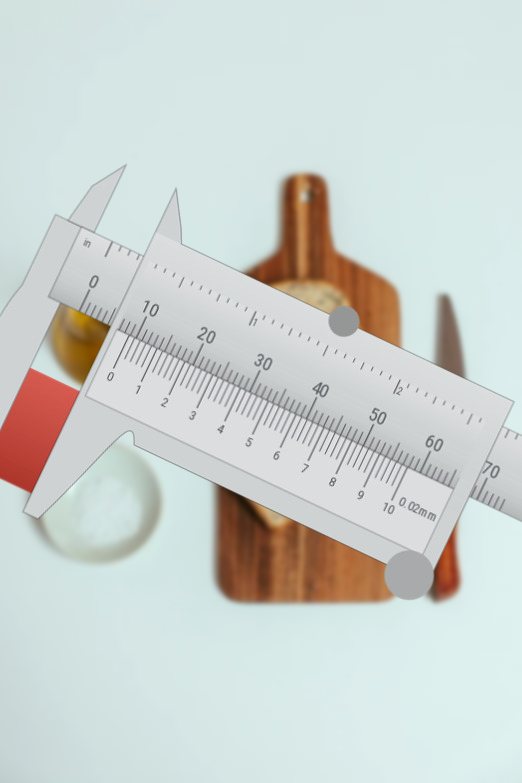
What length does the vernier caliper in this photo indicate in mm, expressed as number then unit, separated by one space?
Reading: 8.8 mm
